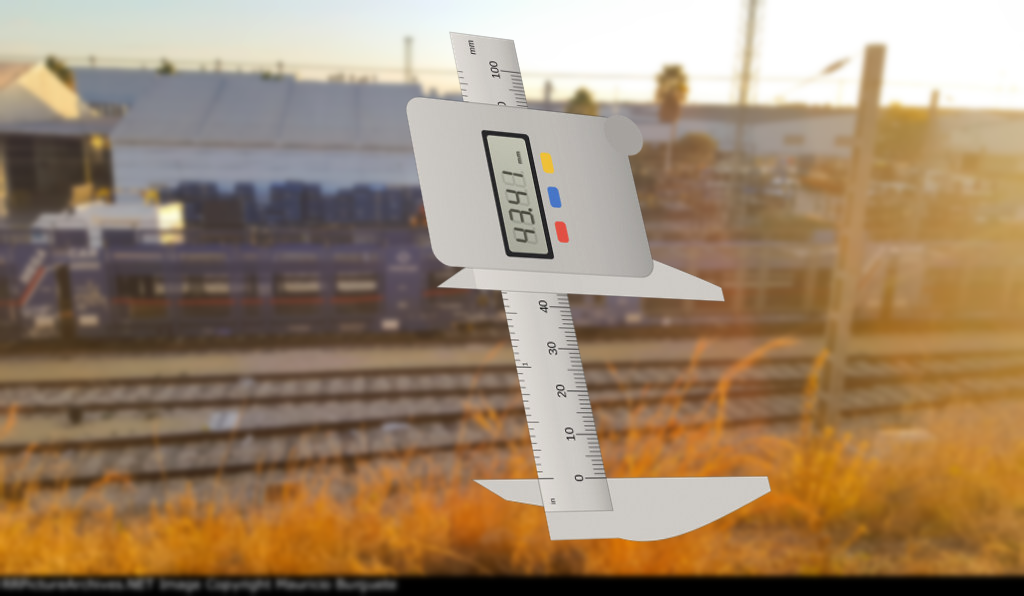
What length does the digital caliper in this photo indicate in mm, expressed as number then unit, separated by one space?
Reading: 43.41 mm
